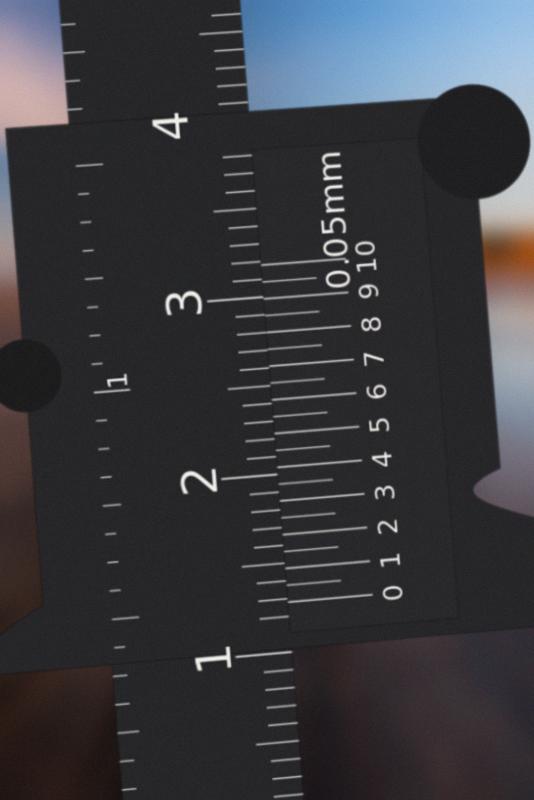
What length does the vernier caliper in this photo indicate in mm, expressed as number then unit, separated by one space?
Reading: 12.8 mm
